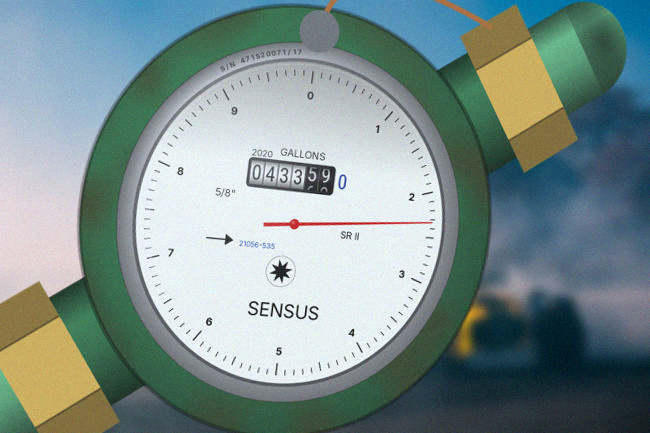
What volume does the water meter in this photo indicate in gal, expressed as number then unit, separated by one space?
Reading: 433592.3 gal
